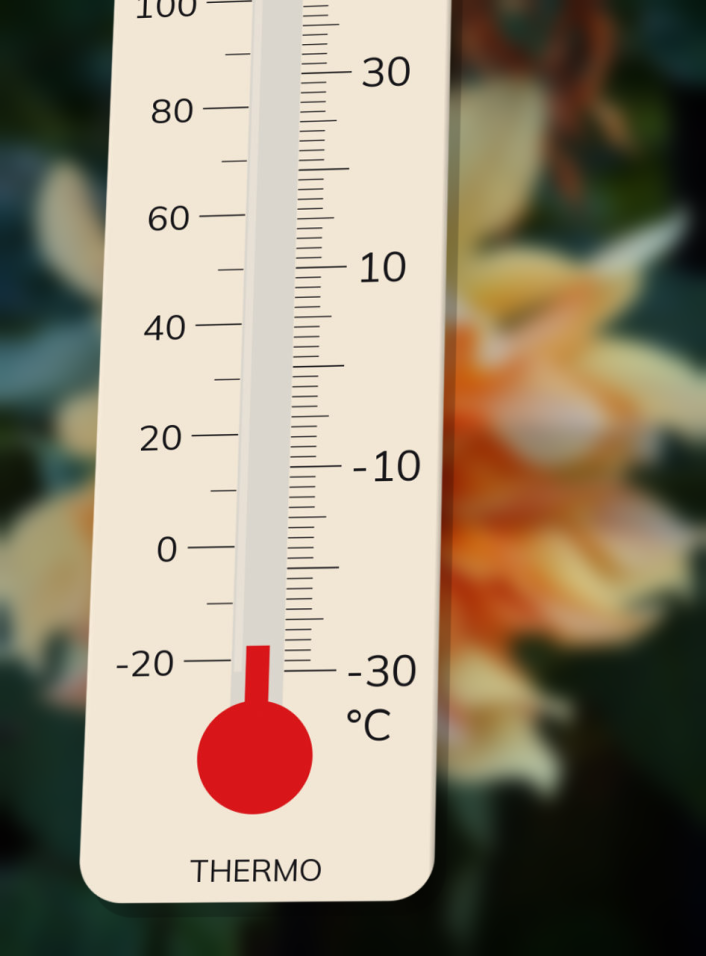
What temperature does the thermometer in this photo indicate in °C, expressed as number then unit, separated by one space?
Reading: -27.5 °C
